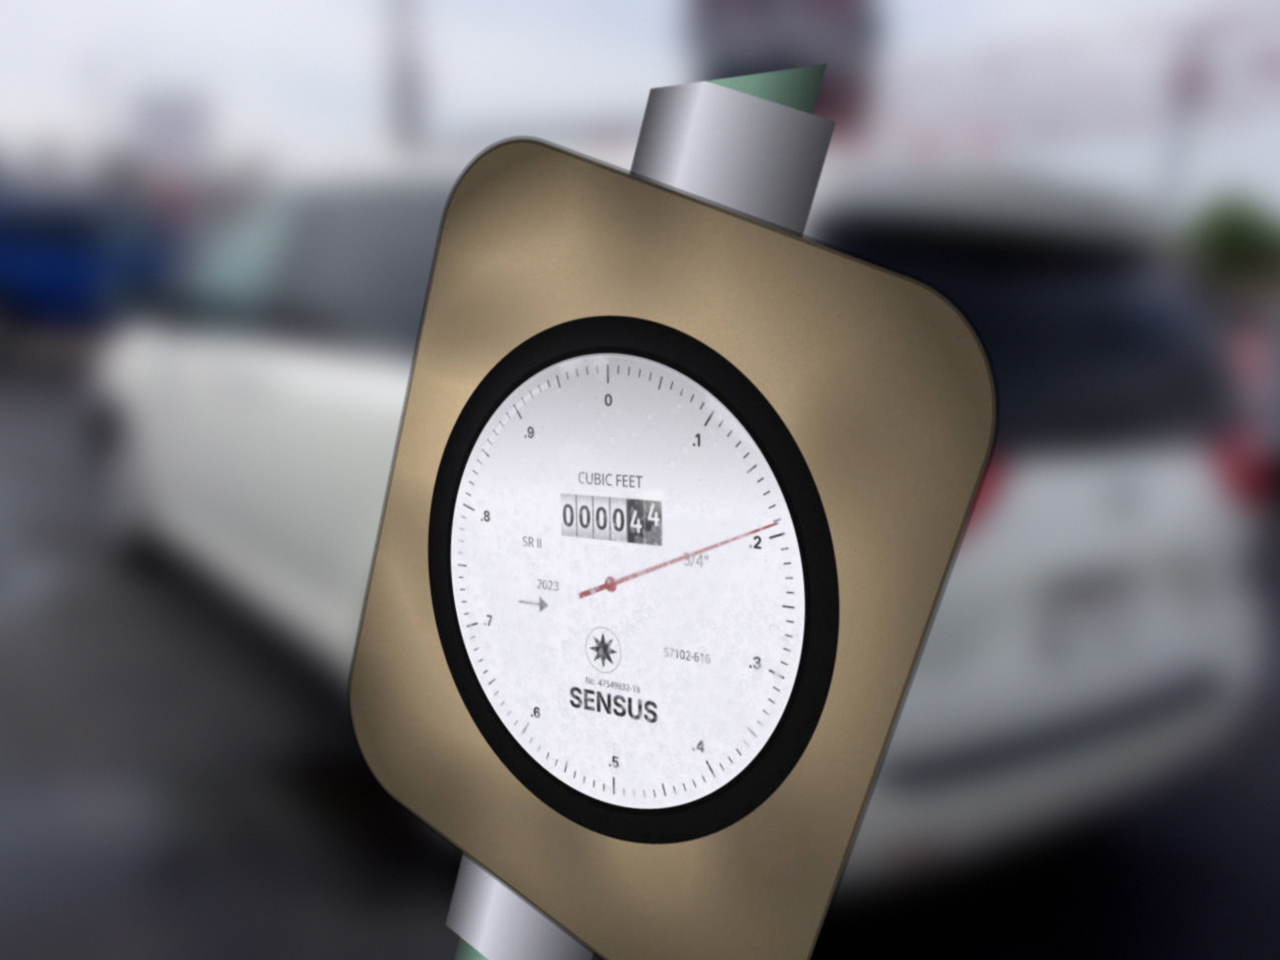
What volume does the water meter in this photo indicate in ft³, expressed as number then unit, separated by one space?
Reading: 44.19 ft³
